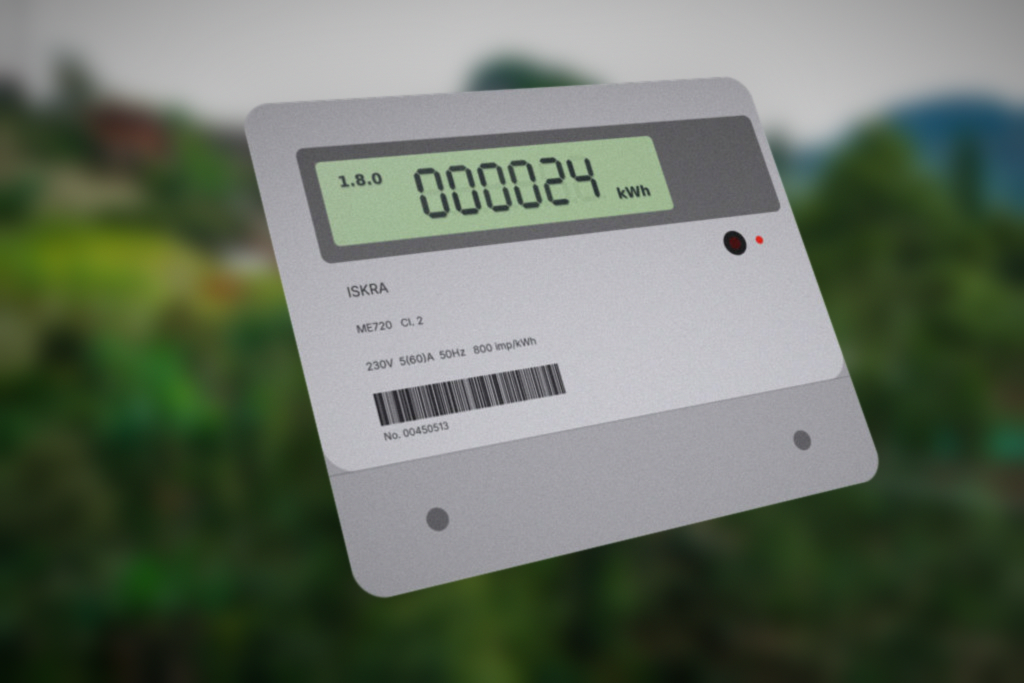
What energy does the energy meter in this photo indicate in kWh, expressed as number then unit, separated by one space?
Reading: 24 kWh
